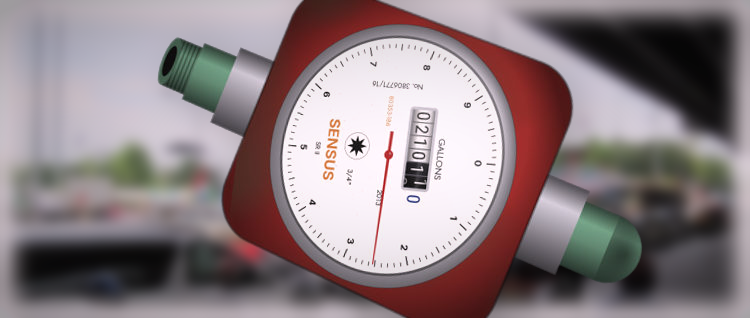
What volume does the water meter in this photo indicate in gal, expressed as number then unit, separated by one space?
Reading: 210112.5 gal
